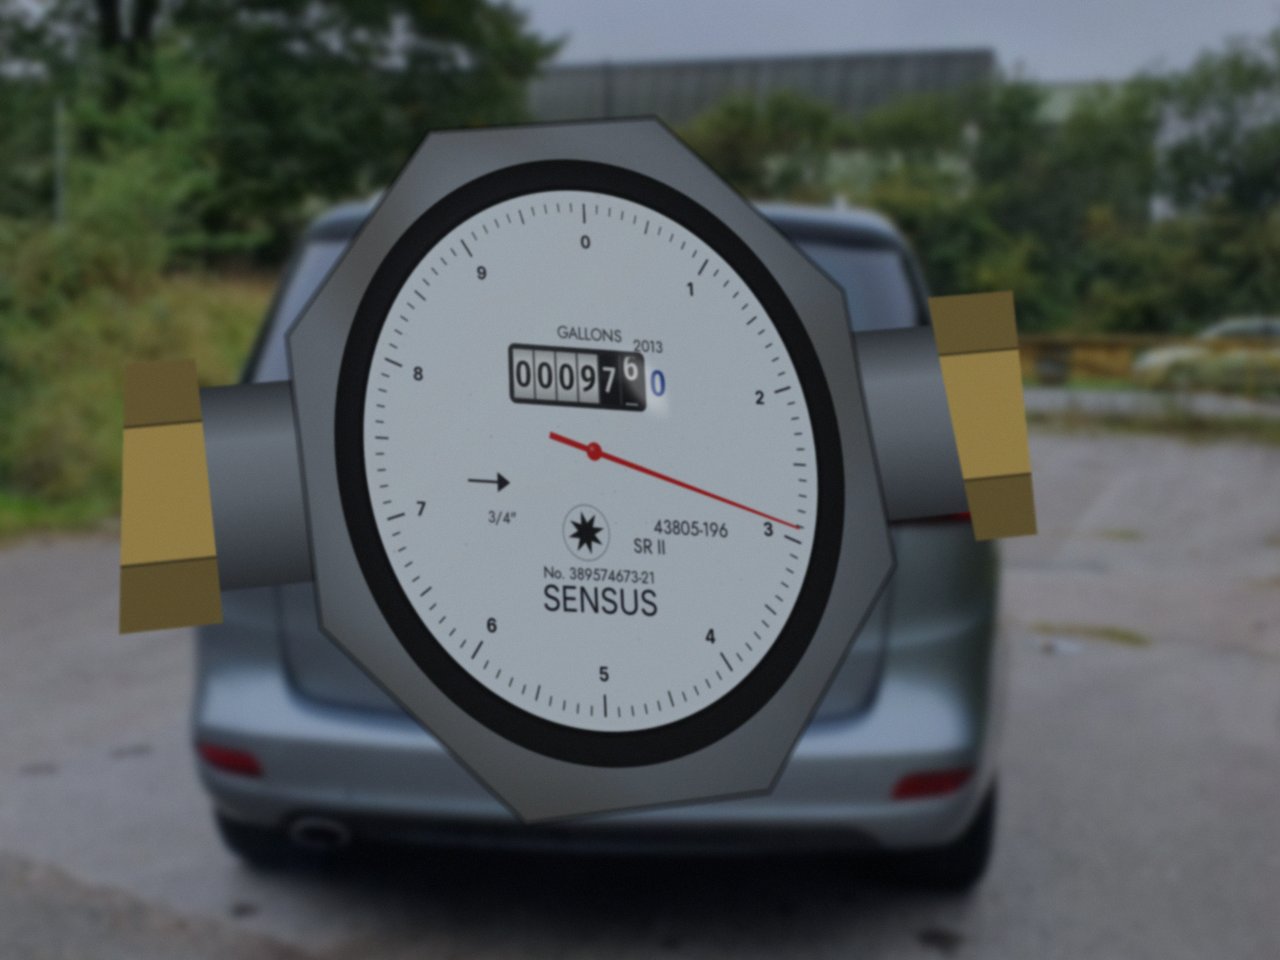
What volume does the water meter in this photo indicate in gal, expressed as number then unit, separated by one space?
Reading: 9762.9 gal
